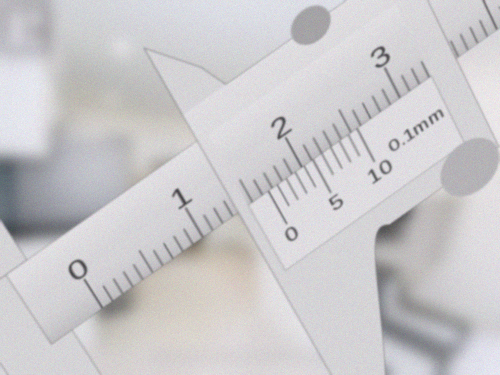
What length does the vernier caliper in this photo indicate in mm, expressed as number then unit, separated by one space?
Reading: 16.6 mm
